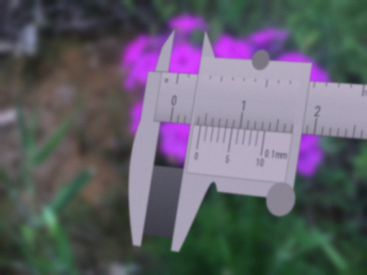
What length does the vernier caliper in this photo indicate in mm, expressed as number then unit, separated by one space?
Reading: 4.4 mm
